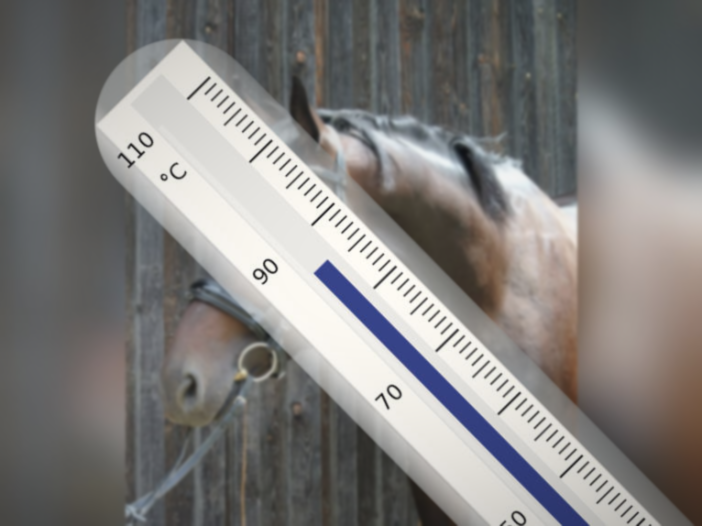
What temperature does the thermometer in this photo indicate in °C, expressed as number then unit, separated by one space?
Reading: 86 °C
